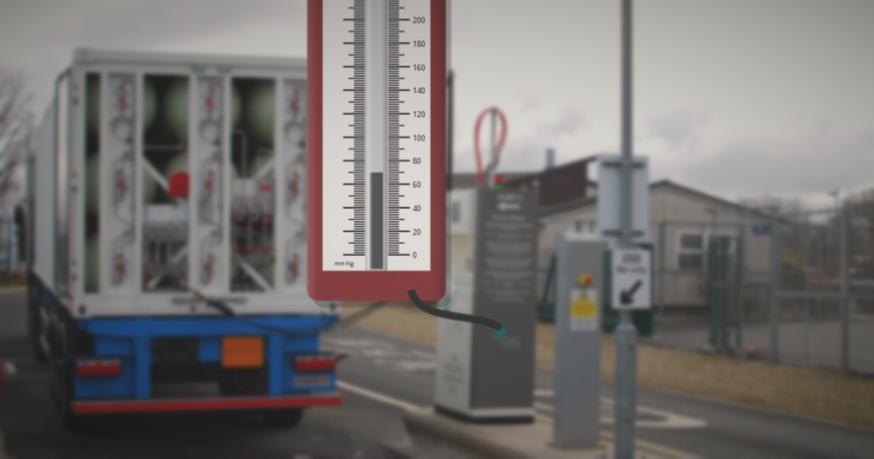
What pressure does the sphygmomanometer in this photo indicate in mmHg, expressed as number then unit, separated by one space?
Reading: 70 mmHg
